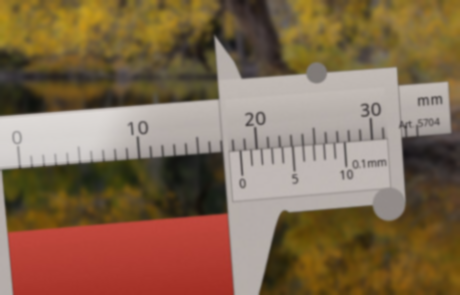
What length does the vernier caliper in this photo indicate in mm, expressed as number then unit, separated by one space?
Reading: 18.6 mm
